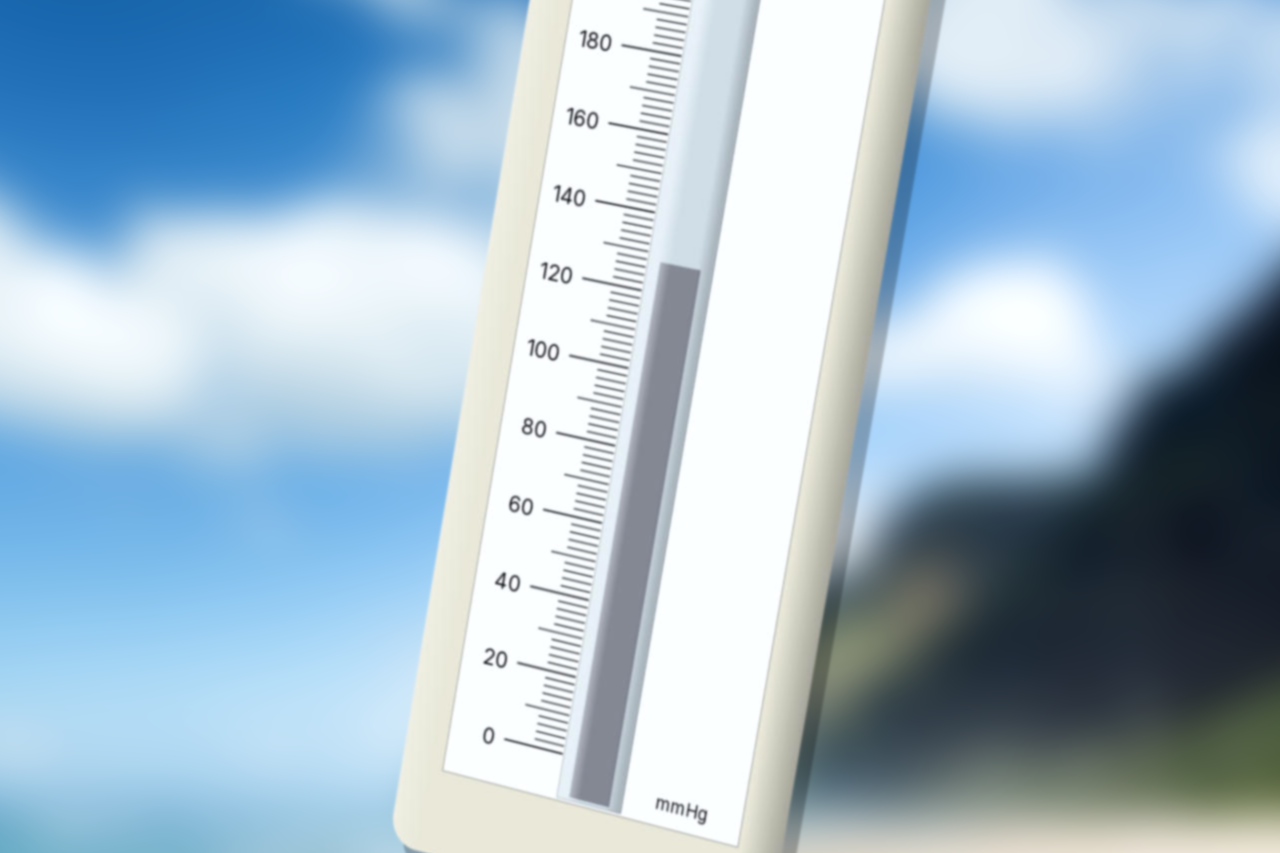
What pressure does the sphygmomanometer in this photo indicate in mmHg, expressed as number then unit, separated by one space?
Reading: 128 mmHg
